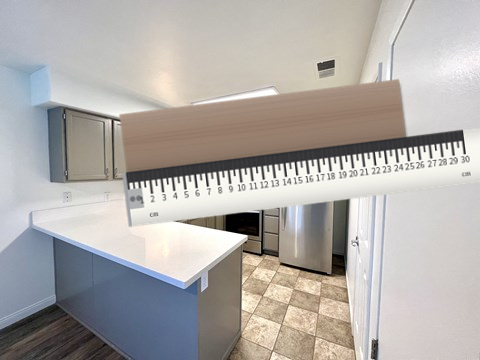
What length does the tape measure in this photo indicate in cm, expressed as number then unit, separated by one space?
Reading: 25 cm
